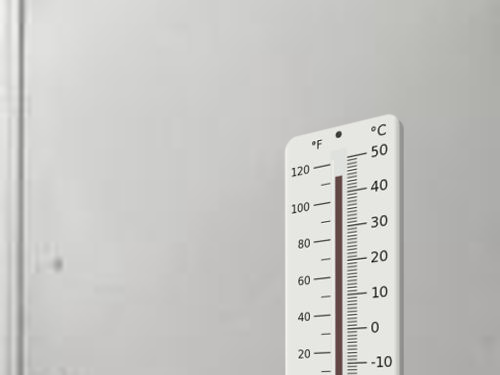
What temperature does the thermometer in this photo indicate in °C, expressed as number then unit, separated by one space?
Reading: 45 °C
